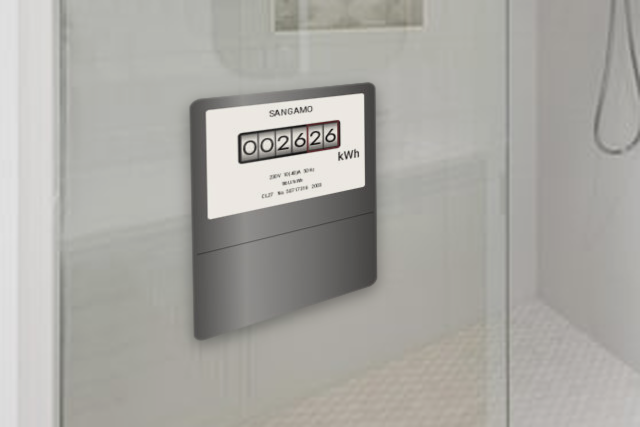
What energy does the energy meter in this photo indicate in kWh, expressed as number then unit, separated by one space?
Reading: 26.26 kWh
